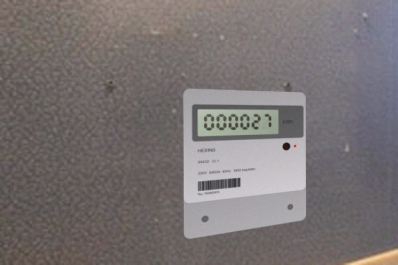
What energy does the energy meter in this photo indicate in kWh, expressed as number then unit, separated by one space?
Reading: 27 kWh
